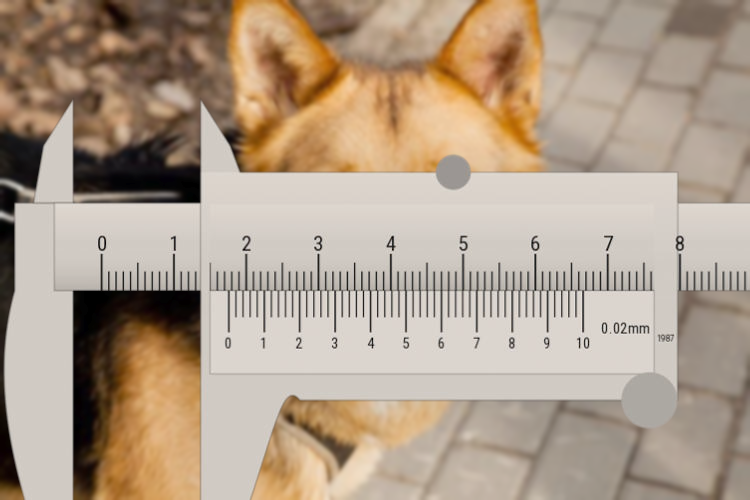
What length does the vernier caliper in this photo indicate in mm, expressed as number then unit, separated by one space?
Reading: 17.6 mm
